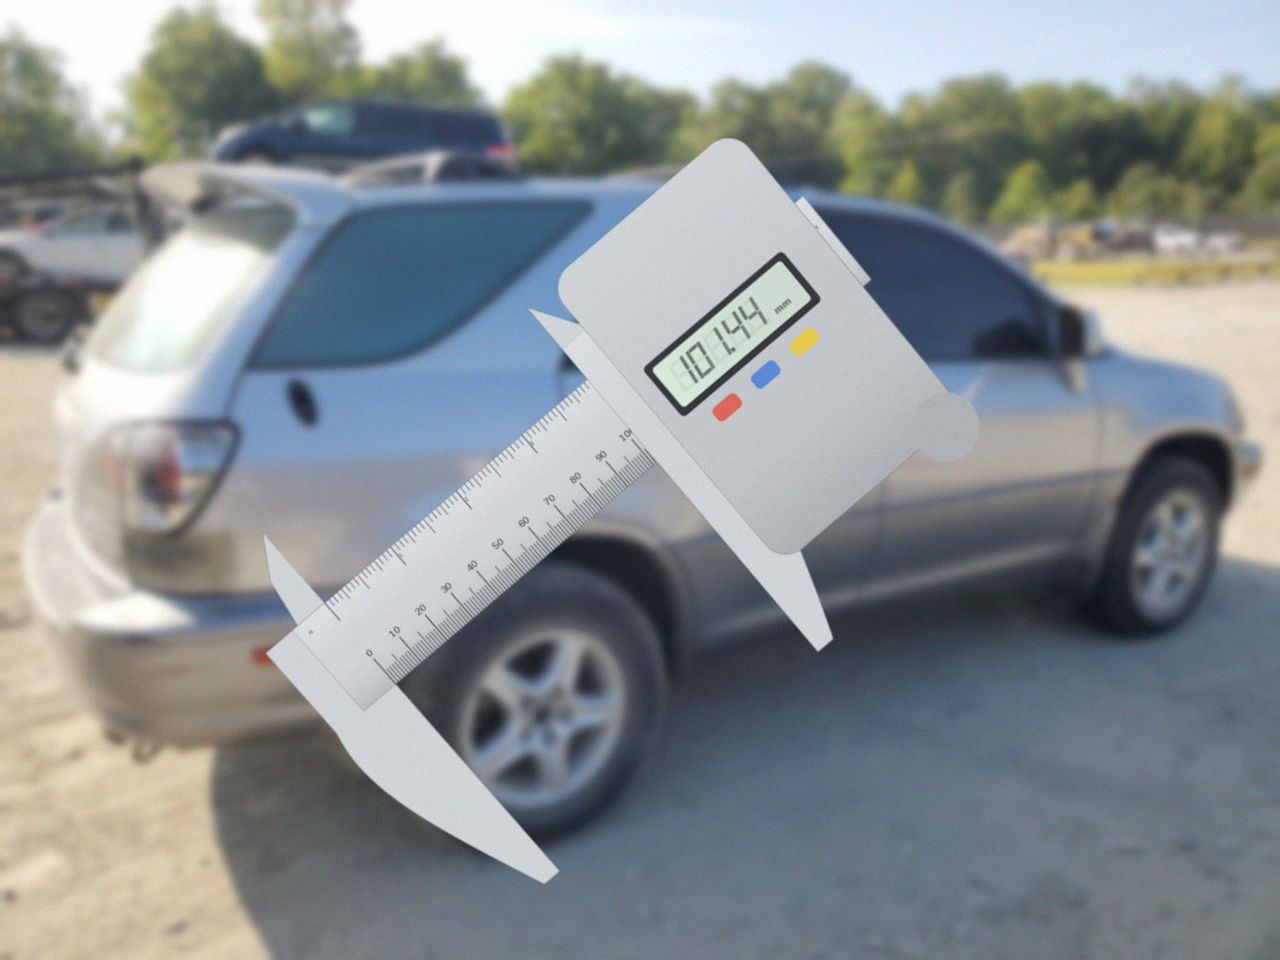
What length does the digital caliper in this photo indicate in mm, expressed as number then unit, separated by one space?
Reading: 101.44 mm
